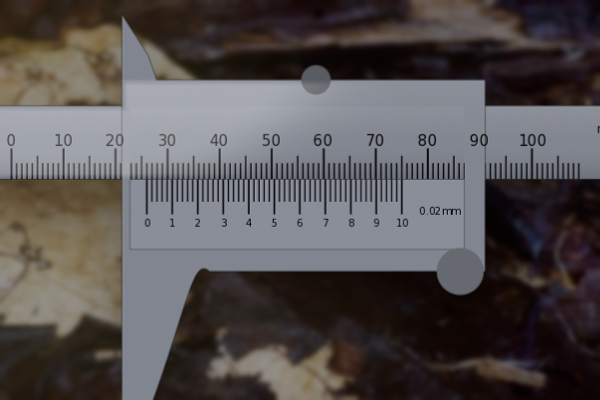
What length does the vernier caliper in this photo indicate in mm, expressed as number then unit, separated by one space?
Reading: 26.0 mm
